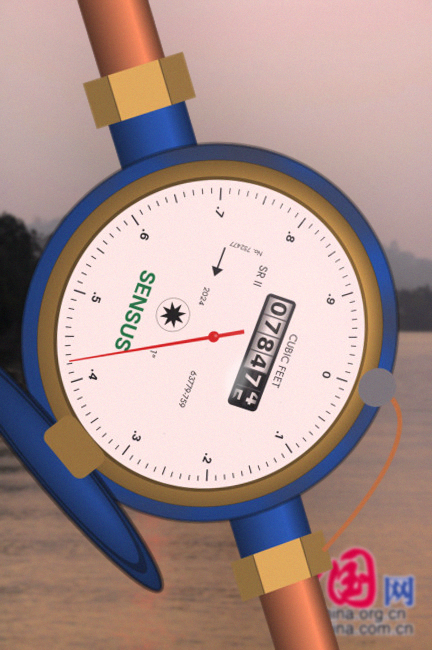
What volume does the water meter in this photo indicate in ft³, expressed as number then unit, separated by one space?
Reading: 78474.42 ft³
